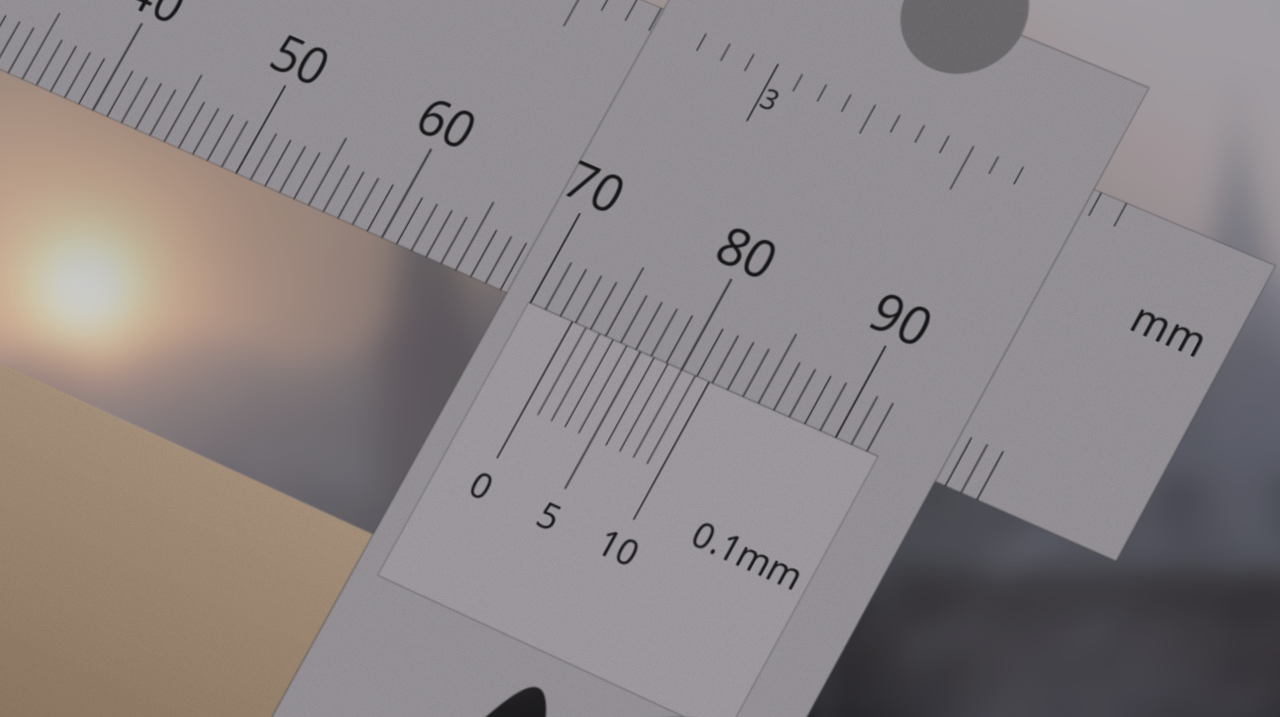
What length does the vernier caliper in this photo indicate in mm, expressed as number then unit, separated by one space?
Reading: 72.8 mm
